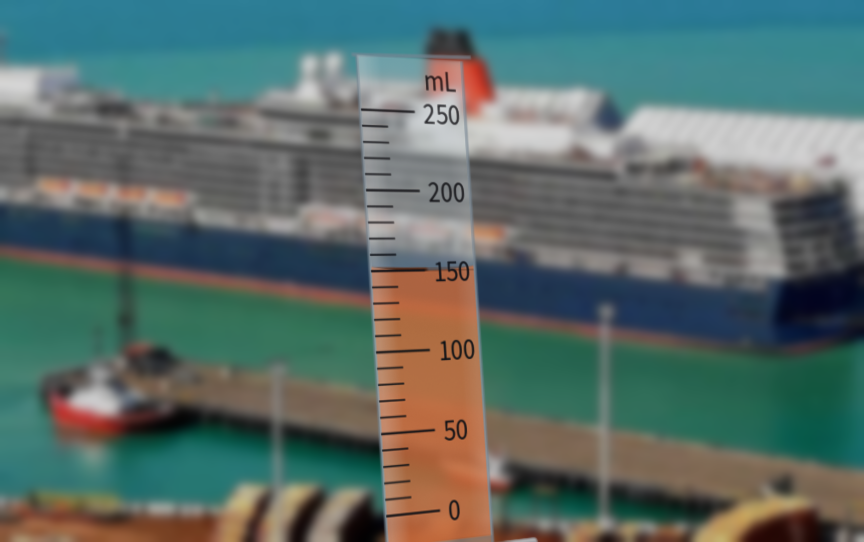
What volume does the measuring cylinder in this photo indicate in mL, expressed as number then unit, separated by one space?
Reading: 150 mL
